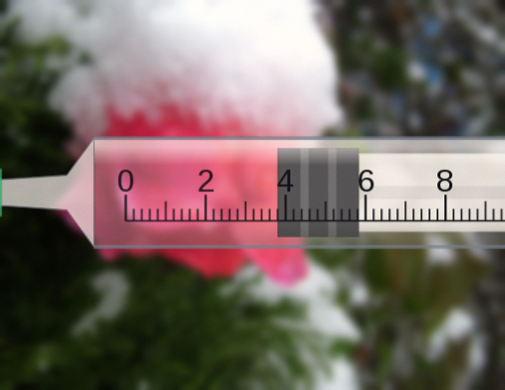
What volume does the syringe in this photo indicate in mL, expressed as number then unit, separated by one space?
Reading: 3.8 mL
